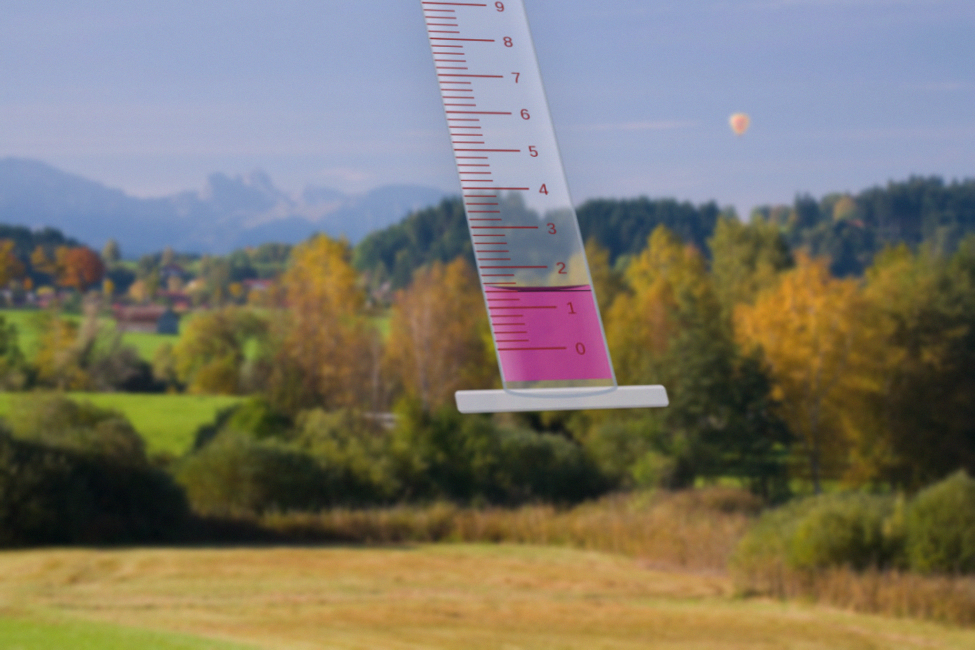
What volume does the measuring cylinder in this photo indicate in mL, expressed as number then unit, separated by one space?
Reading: 1.4 mL
